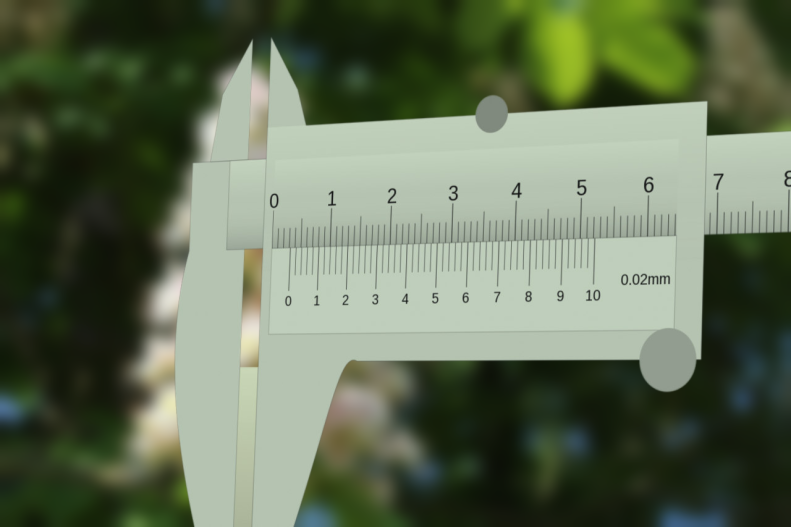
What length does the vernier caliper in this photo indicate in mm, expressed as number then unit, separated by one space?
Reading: 3.2 mm
